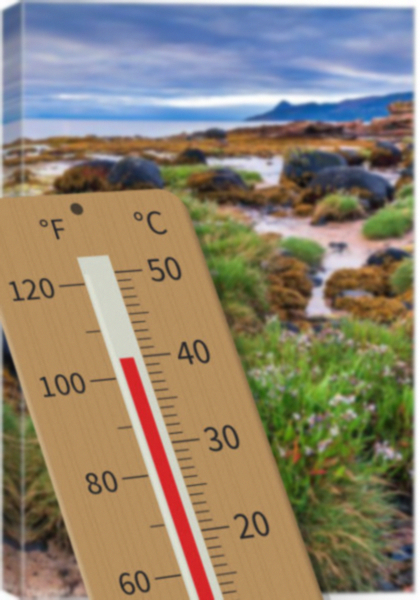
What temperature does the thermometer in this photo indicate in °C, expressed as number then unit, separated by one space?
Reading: 40 °C
